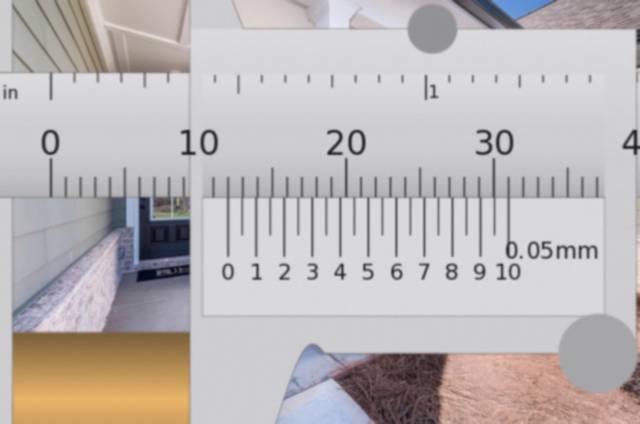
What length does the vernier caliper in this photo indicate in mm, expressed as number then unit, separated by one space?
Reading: 12.0 mm
